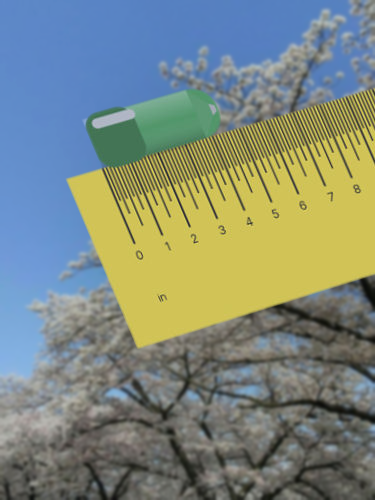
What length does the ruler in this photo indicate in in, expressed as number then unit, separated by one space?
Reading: 4.5 in
